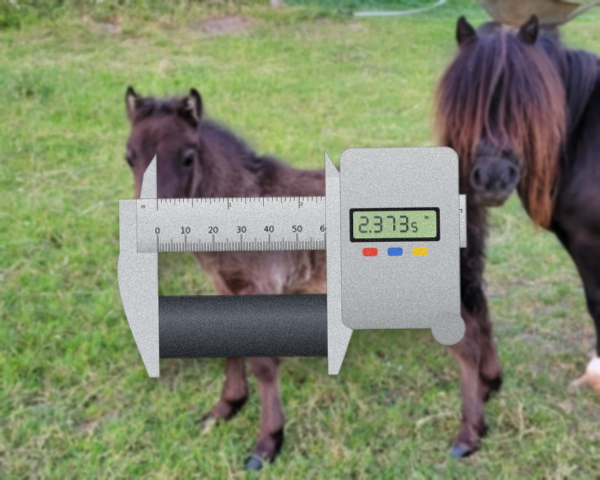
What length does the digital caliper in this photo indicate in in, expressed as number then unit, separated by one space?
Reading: 2.3735 in
